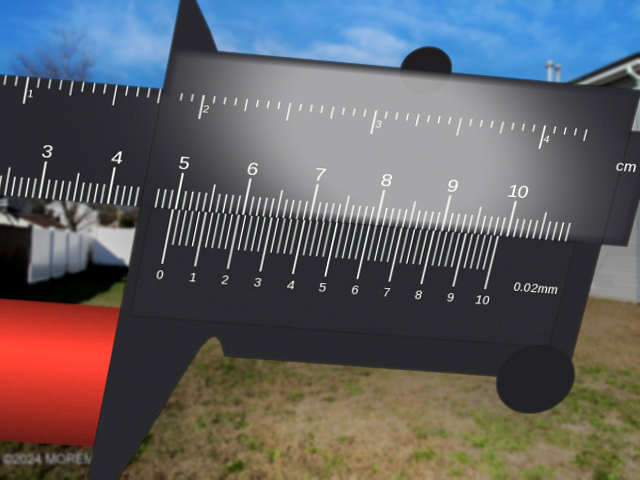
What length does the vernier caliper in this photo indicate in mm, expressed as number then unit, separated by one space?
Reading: 49.6 mm
